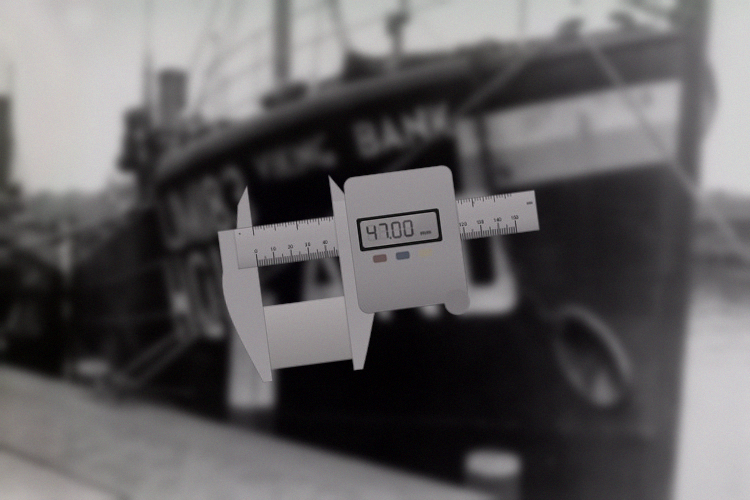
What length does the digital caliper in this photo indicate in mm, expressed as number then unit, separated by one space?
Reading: 47.00 mm
